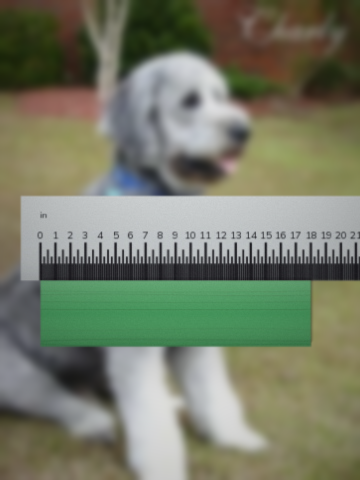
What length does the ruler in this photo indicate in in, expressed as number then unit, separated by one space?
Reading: 18 in
